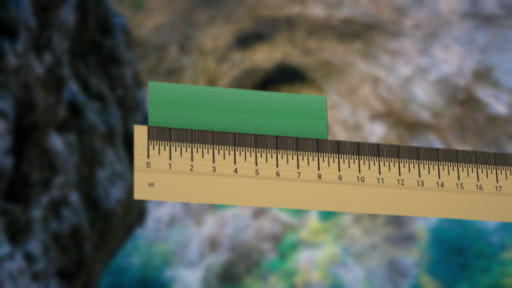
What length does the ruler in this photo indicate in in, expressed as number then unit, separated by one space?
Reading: 8.5 in
